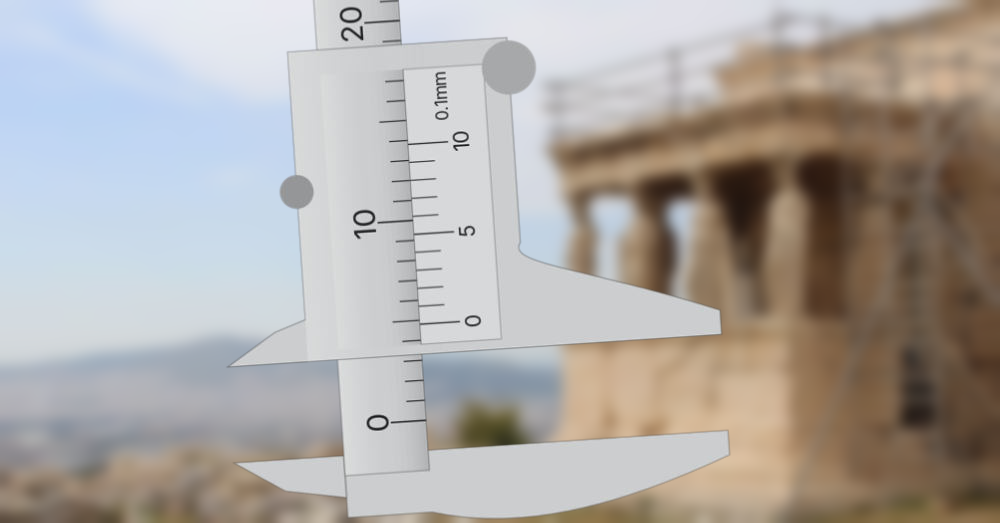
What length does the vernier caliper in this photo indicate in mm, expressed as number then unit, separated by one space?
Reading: 4.8 mm
